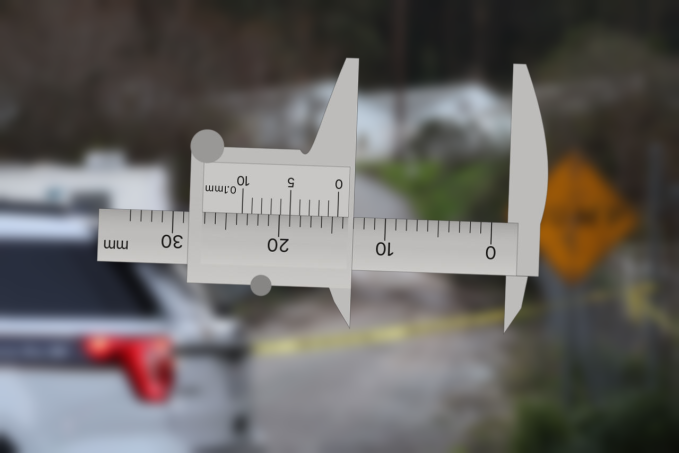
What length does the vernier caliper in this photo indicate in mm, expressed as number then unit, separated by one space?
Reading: 14.5 mm
